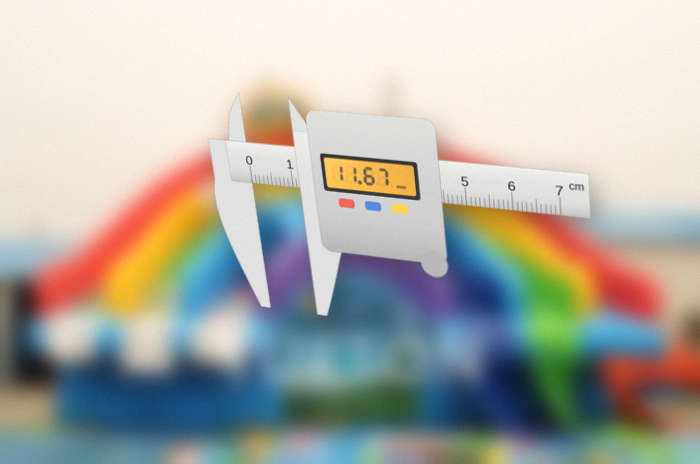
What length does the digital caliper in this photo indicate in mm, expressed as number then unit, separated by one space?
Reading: 11.67 mm
